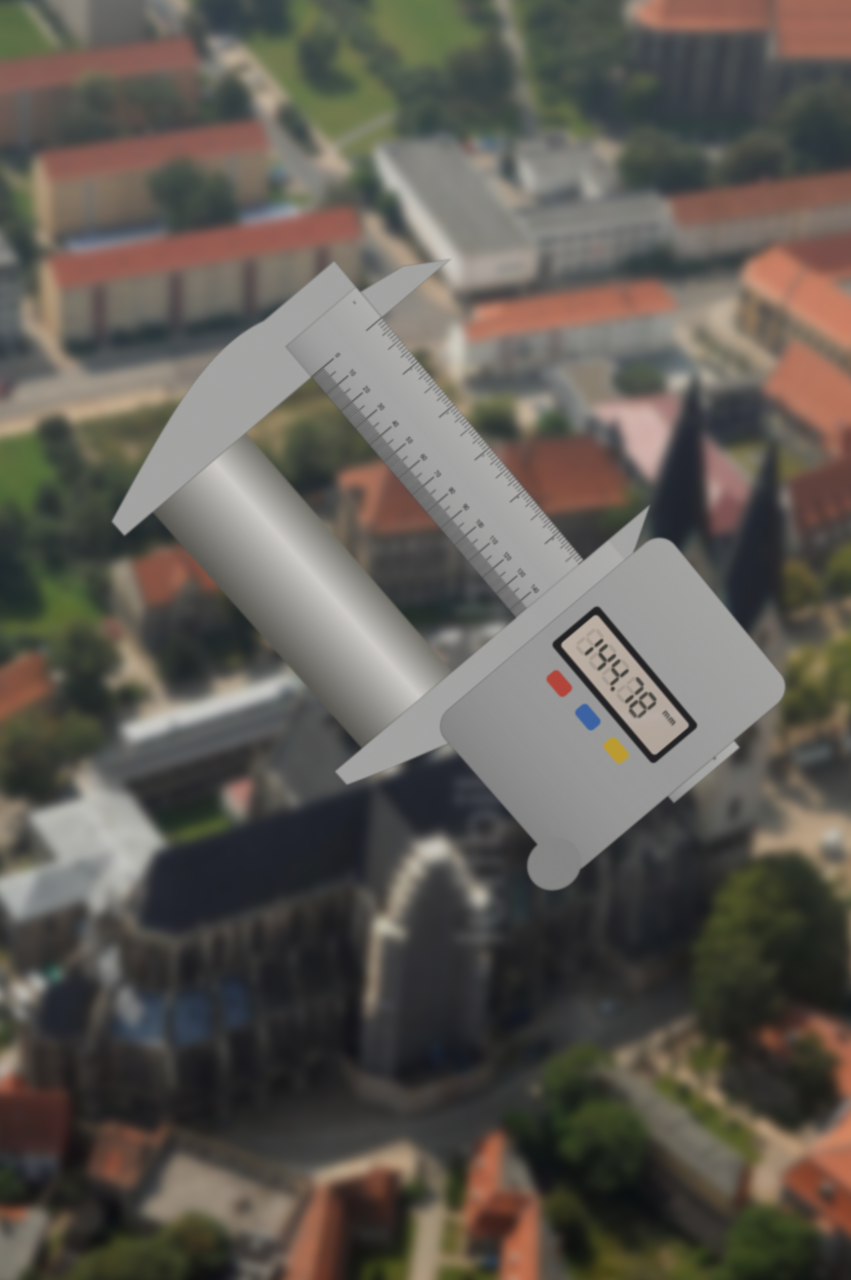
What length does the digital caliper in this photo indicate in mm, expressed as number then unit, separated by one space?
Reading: 144.78 mm
